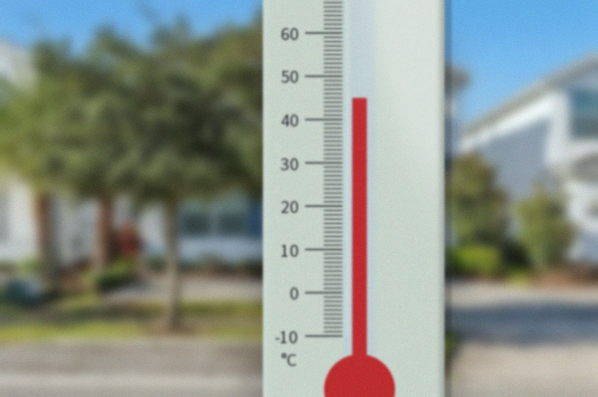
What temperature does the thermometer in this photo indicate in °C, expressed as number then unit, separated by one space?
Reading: 45 °C
